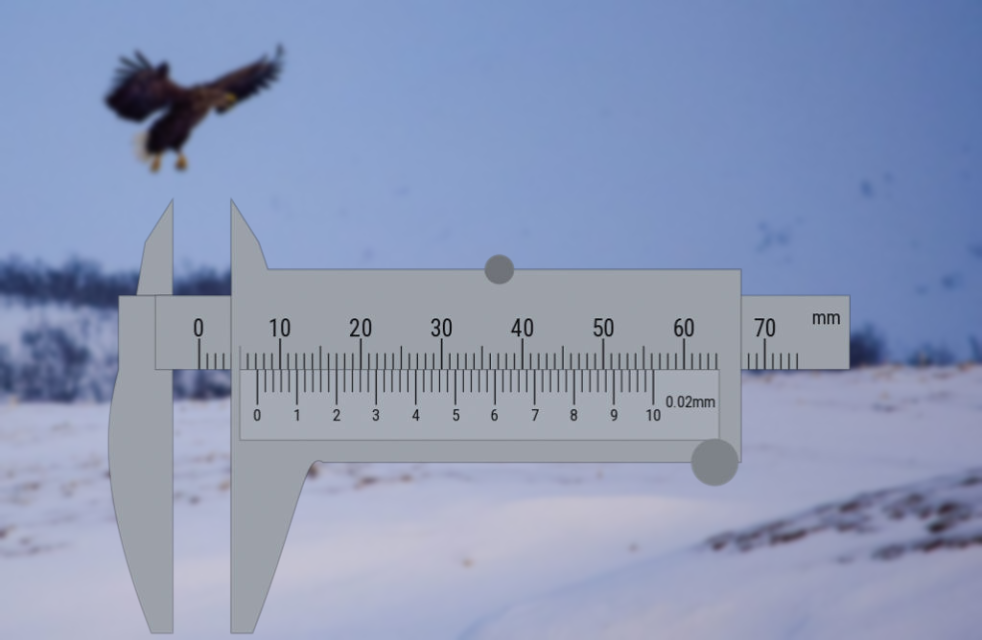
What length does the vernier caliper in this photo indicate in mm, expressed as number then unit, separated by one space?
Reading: 7.2 mm
